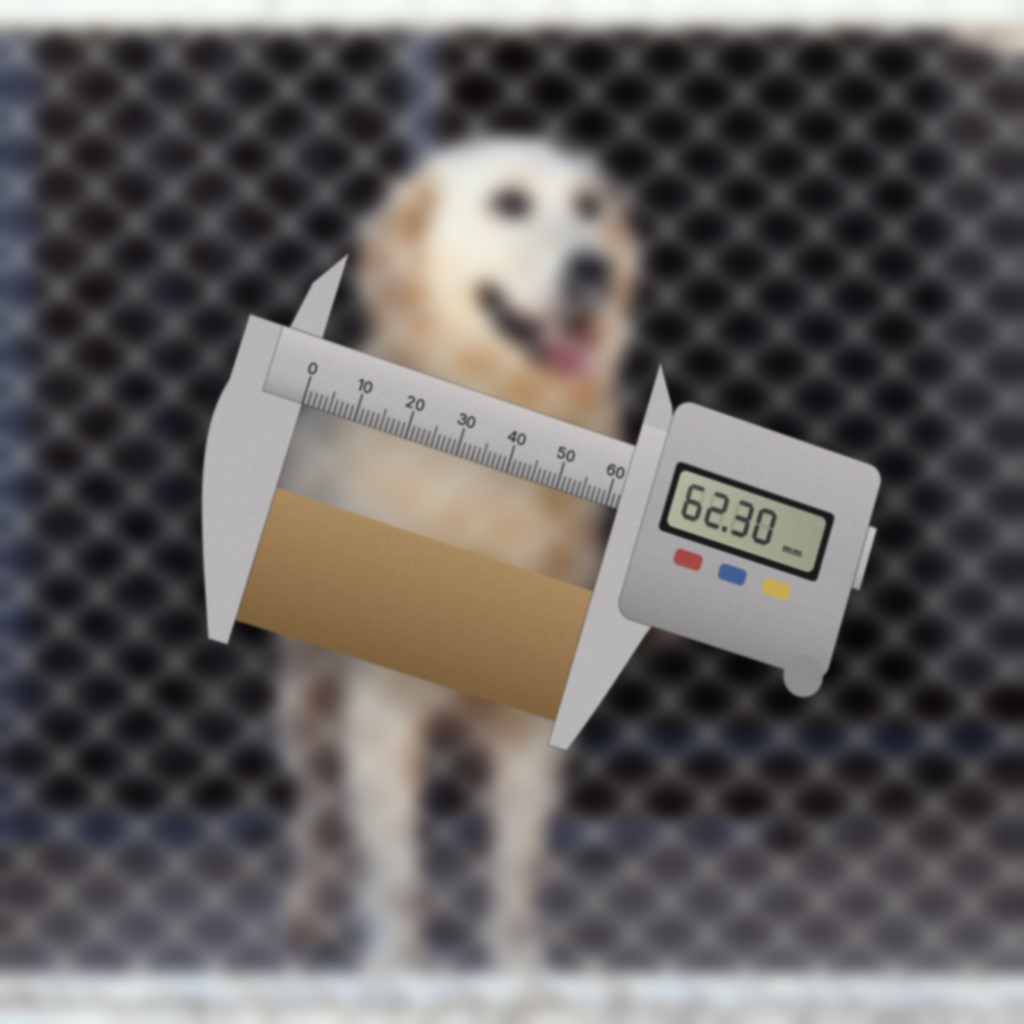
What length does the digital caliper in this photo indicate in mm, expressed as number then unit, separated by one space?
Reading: 62.30 mm
